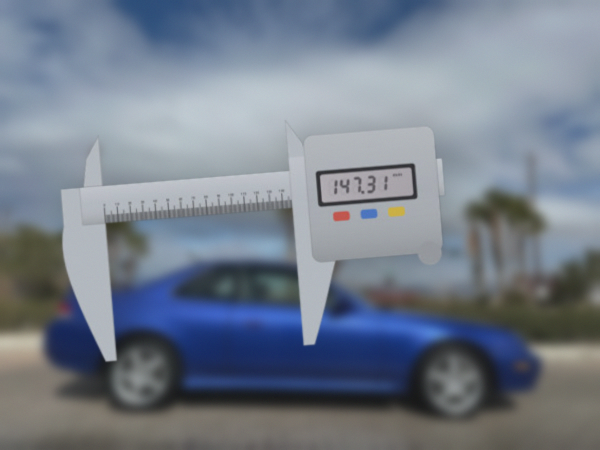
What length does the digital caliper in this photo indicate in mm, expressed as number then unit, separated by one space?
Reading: 147.31 mm
